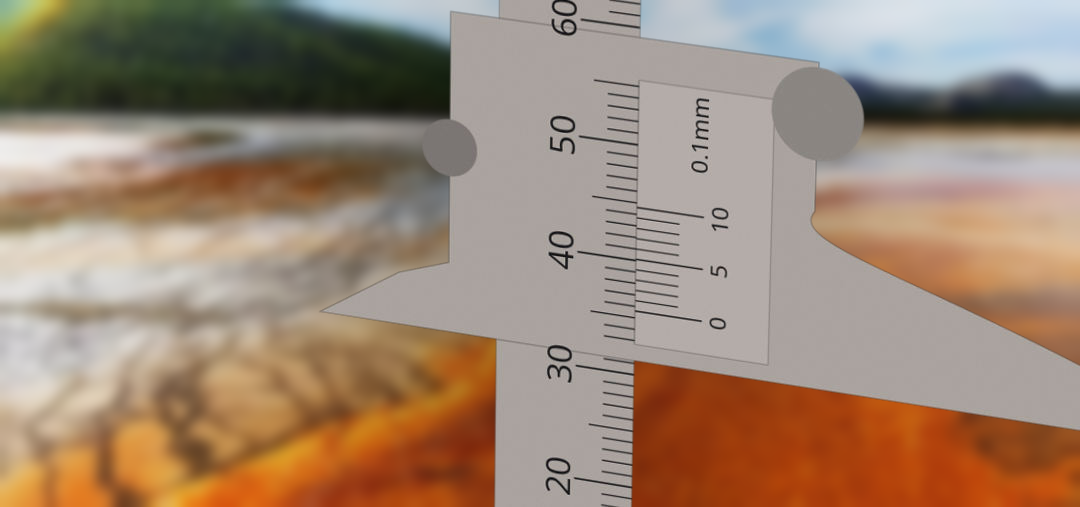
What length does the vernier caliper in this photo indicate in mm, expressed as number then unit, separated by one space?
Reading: 35.6 mm
